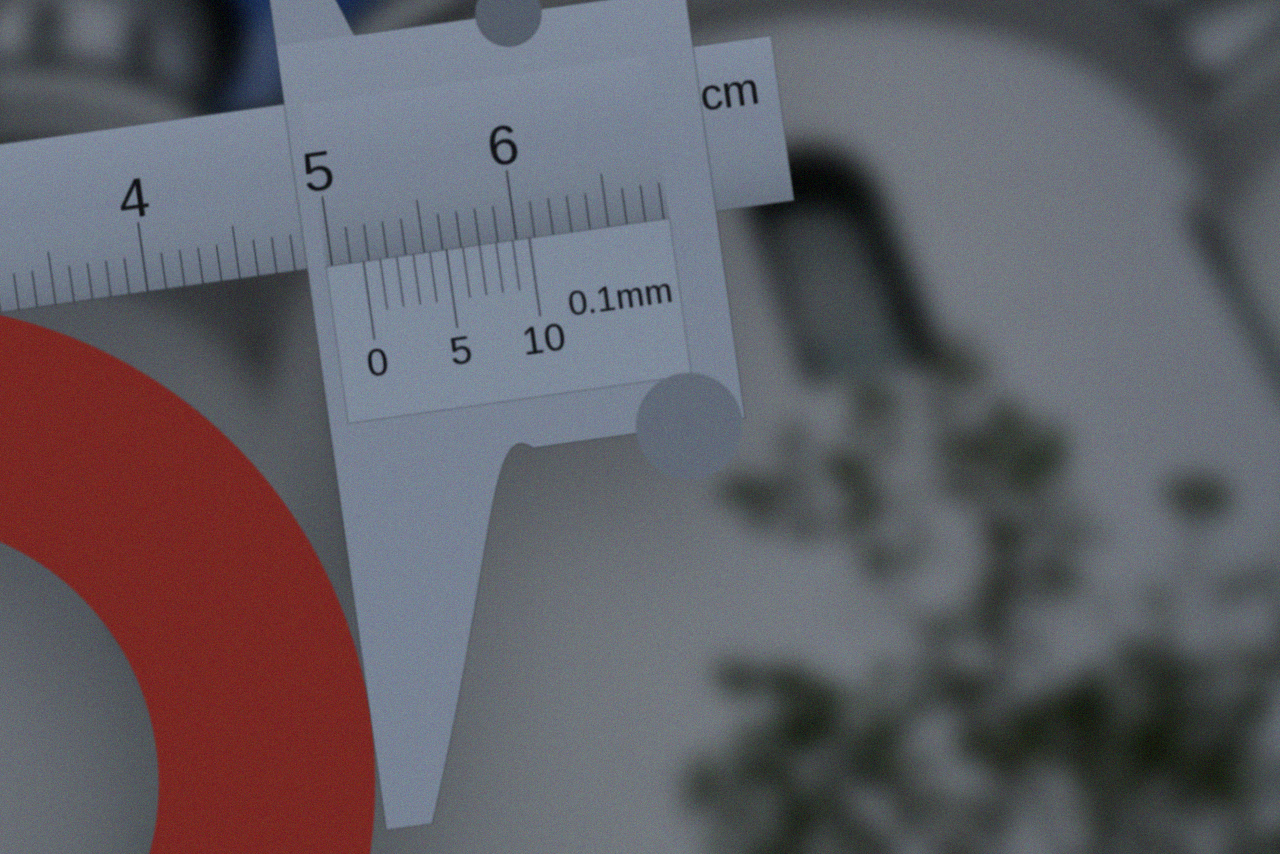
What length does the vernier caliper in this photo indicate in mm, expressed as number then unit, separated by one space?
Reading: 51.7 mm
